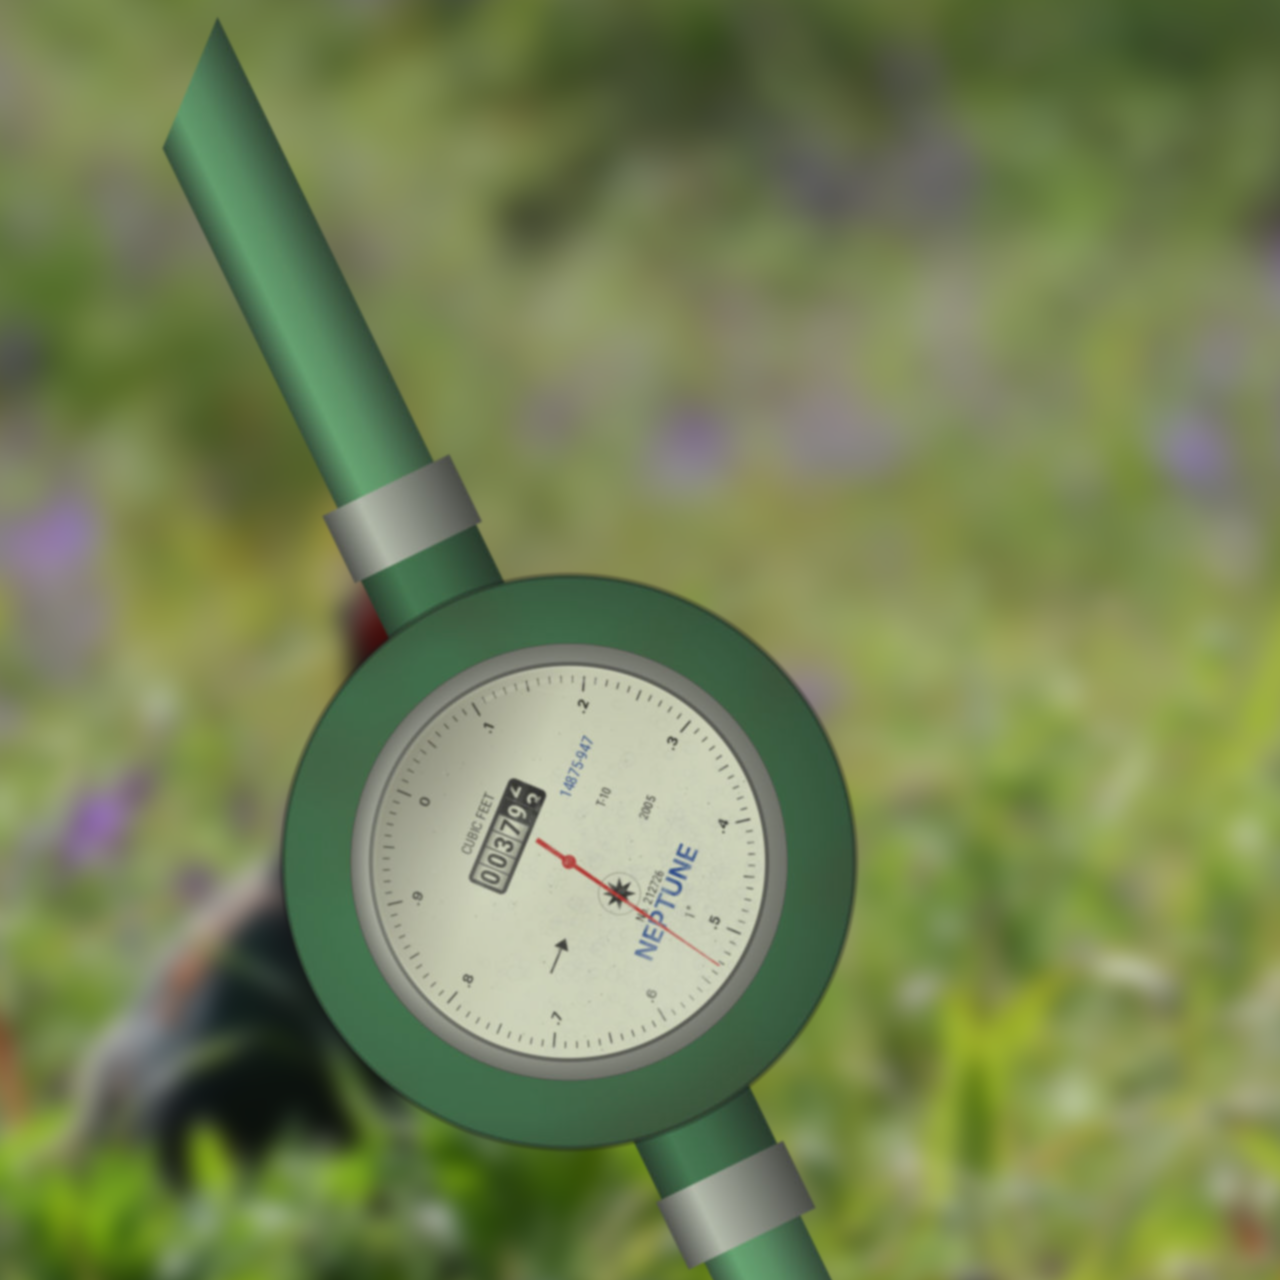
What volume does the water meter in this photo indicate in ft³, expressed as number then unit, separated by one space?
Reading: 3792.53 ft³
